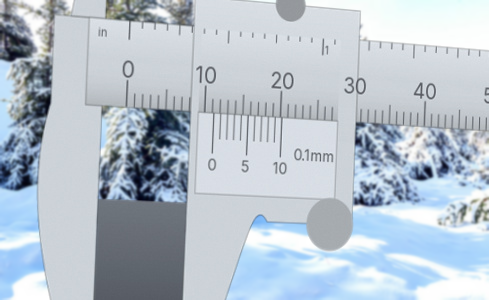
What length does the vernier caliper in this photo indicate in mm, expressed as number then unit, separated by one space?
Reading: 11.2 mm
